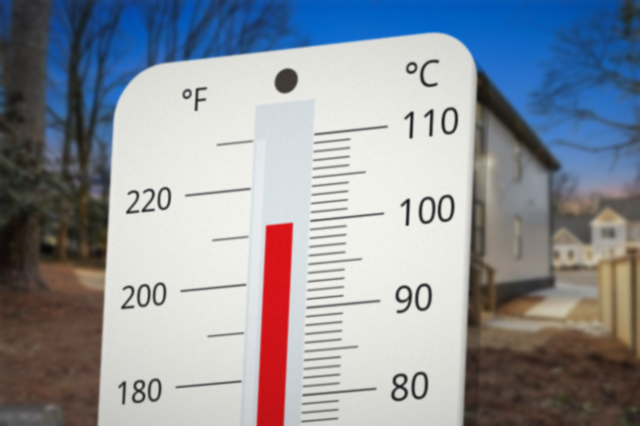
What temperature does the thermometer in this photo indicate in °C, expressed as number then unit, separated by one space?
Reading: 100 °C
